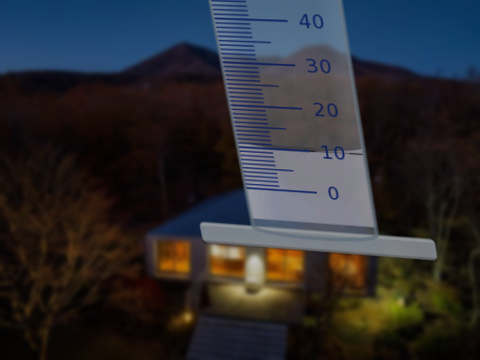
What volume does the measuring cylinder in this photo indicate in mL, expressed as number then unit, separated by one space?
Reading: 10 mL
